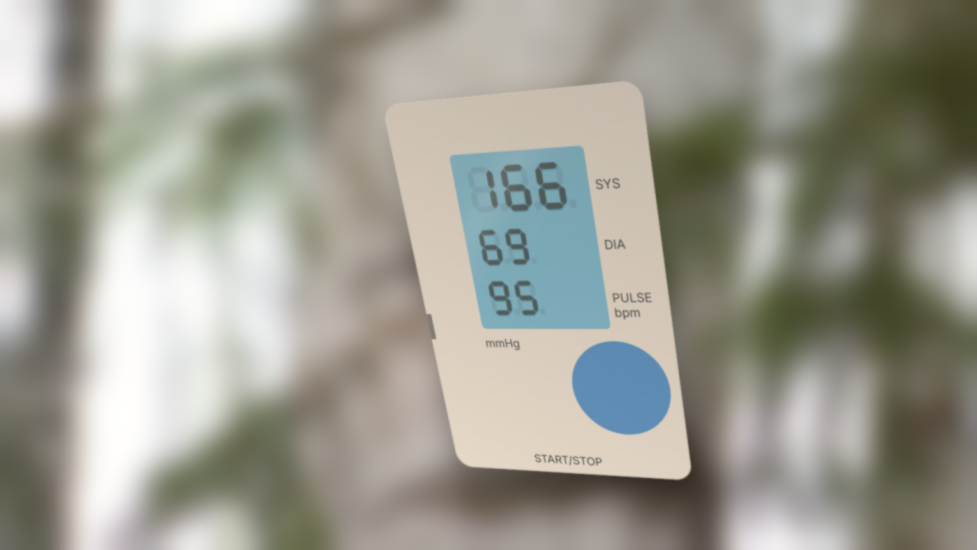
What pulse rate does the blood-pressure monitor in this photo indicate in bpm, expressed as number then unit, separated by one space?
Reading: 95 bpm
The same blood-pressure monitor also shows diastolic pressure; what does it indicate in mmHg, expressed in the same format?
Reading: 69 mmHg
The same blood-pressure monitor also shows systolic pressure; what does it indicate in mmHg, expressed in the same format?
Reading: 166 mmHg
